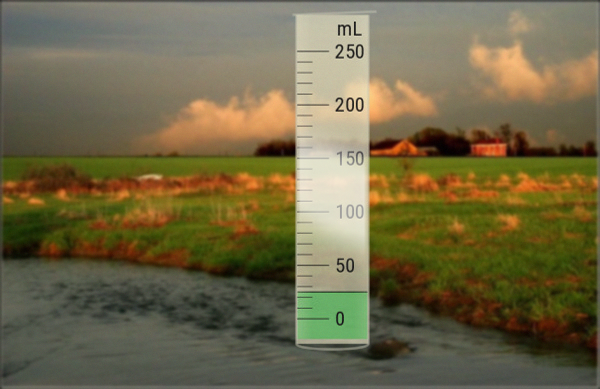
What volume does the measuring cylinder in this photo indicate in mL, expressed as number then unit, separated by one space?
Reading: 25 mL
